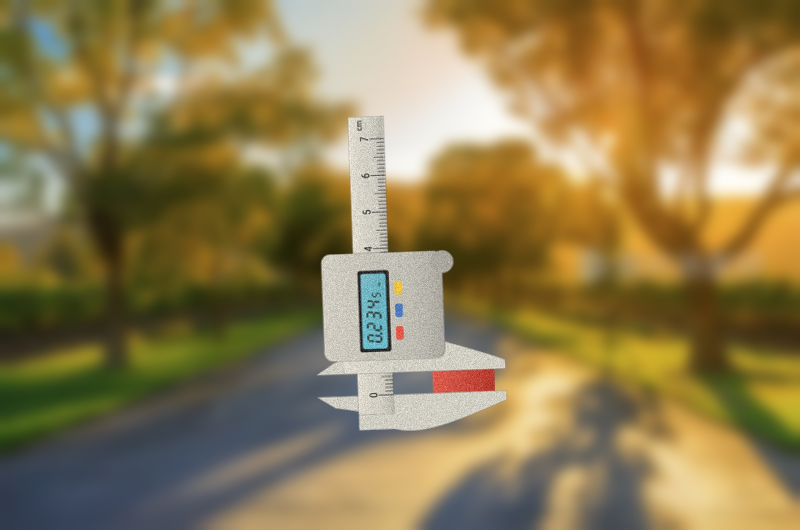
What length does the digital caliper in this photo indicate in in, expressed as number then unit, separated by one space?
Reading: 0.2345 in
